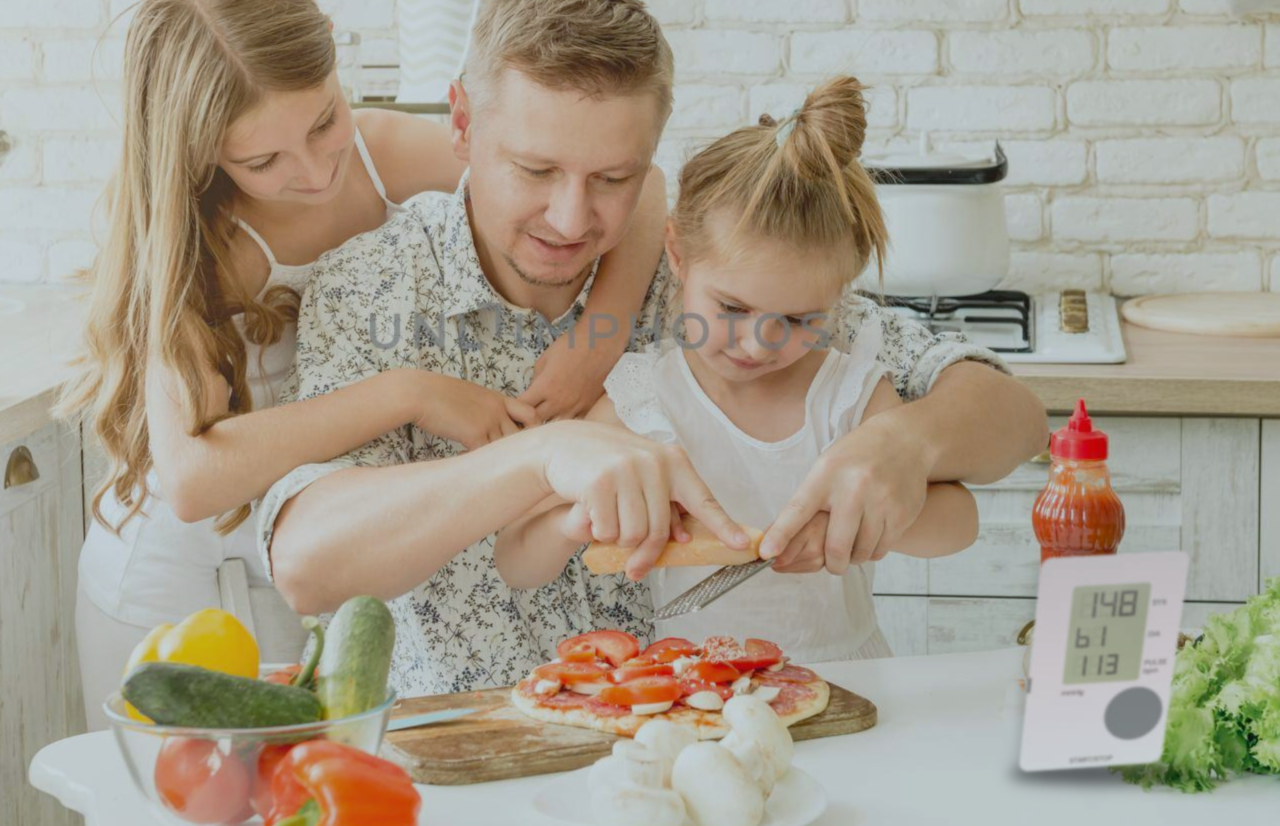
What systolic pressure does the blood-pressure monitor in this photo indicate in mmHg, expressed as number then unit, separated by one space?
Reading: 148 mmHg
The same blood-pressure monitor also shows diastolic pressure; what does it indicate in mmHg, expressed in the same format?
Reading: 61 mmHg
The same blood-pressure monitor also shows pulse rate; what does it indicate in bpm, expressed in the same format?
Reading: 113 bpm
